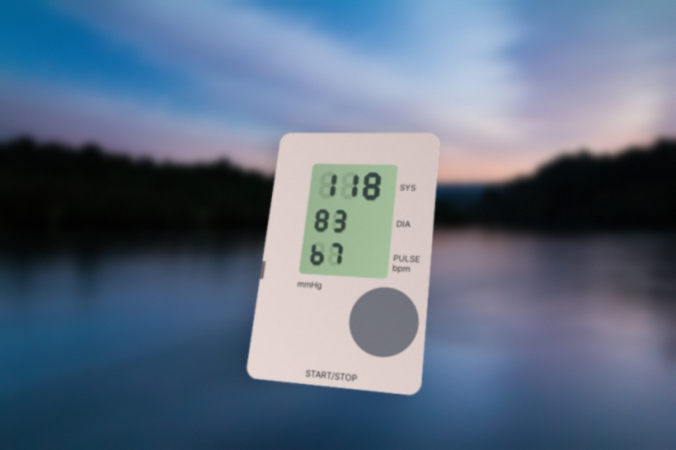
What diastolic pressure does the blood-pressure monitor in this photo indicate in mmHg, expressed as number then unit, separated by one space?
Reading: 83 mmHg
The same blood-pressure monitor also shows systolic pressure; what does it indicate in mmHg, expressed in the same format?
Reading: 118 mmHg
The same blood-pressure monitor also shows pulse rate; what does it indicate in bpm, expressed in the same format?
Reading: 67 bpm
